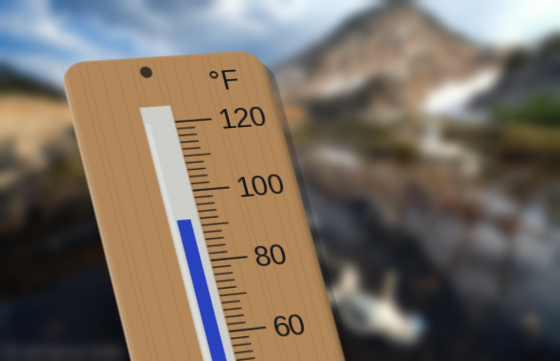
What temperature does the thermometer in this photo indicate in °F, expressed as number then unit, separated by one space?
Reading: 92 °F
